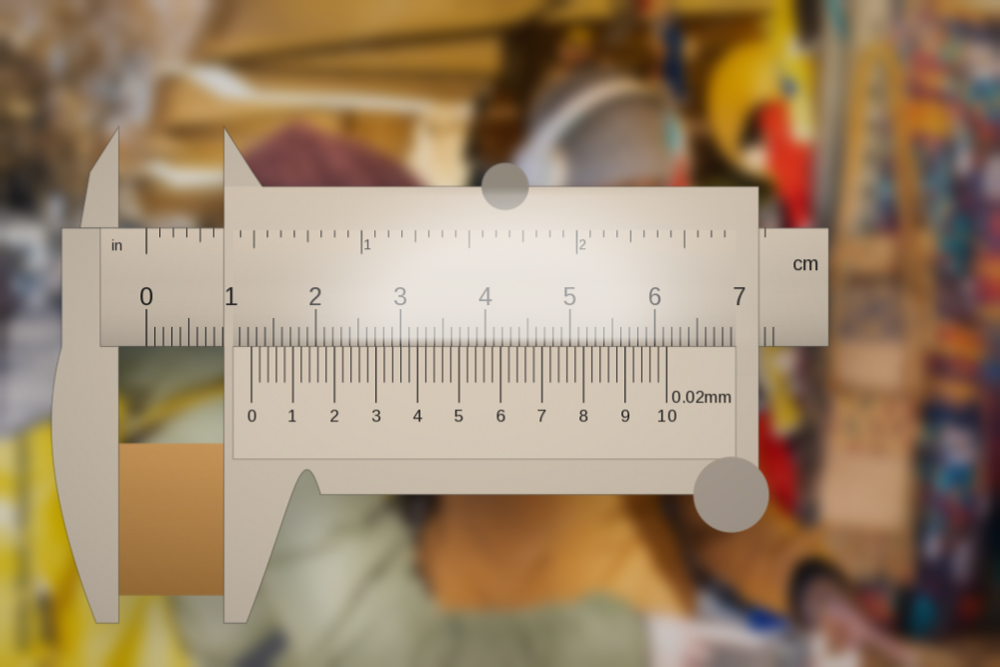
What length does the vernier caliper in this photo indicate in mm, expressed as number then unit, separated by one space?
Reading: 12.4 mm
